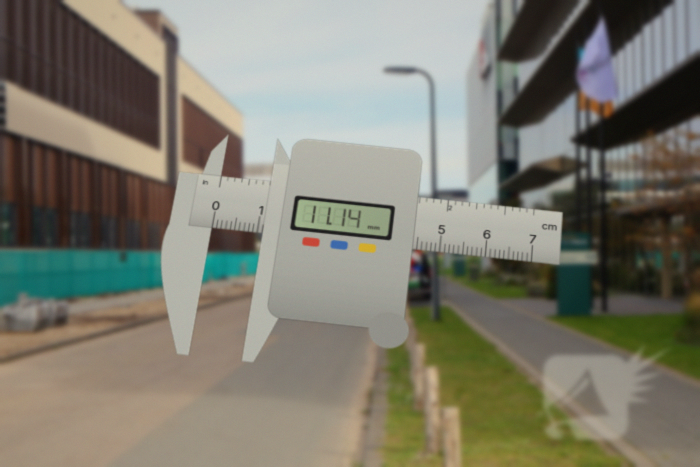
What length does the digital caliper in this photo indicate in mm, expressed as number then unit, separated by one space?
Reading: 11.14 mm
